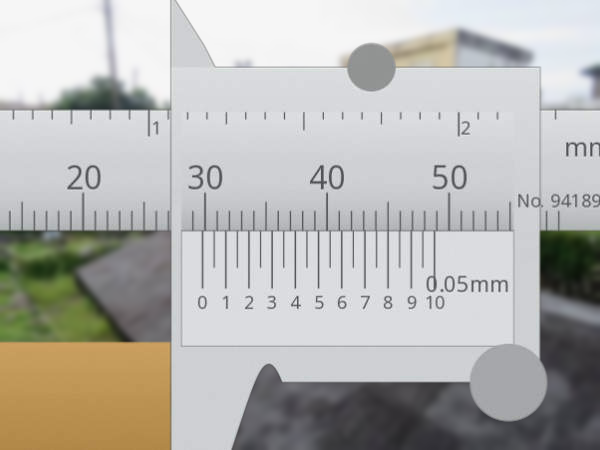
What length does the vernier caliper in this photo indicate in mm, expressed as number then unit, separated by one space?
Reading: 29.8 mm
